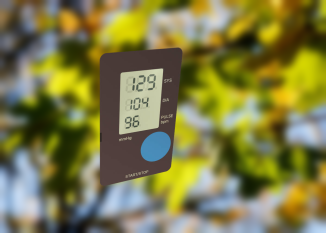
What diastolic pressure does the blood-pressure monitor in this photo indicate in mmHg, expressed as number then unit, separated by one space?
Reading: 104 mmHg
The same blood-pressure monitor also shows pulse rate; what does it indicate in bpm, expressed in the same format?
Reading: 96 bpm
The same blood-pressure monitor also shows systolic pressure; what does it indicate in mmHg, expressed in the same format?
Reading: 129 mmHg
